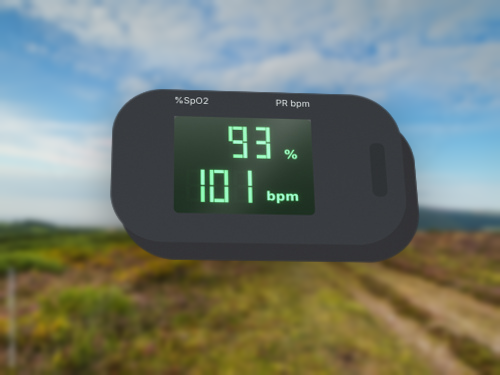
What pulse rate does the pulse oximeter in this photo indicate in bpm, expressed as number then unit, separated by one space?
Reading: 101 bpm
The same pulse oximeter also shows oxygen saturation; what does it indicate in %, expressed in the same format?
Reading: 93 %
